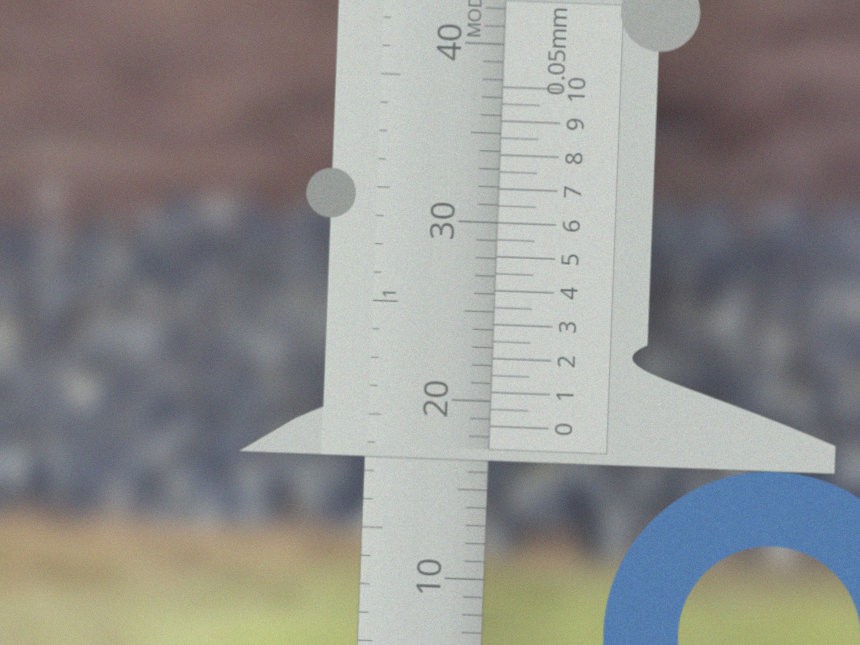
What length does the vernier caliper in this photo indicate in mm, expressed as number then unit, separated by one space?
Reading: 18.6 mm
